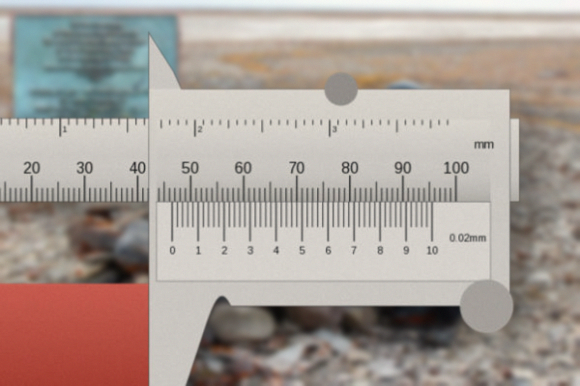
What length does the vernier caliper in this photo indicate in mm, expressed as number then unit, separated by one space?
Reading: 46.5 mm
